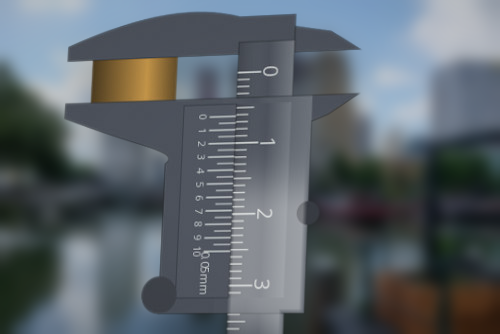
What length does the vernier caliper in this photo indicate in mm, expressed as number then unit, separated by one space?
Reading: 6.2 mm
